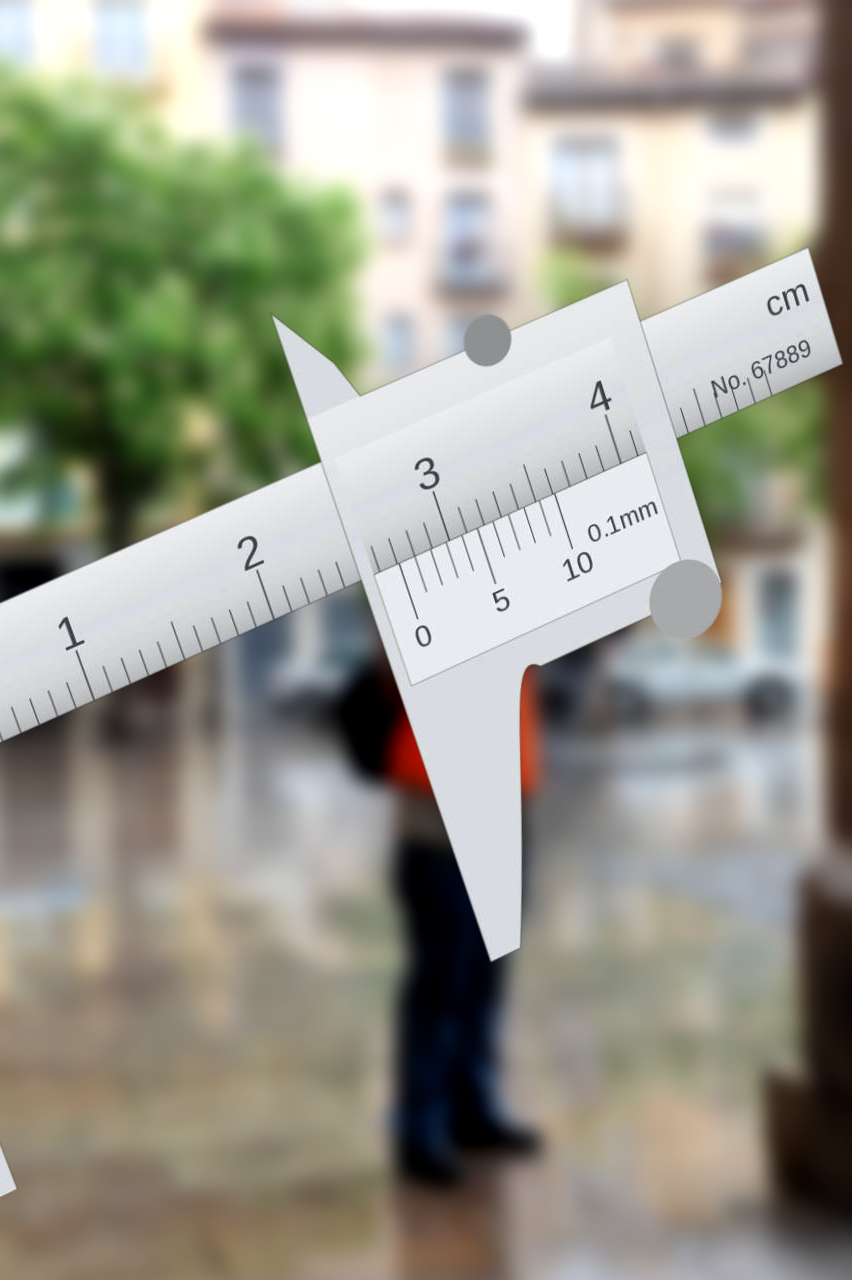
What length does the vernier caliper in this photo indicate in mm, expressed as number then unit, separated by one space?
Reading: 27.1 mm
